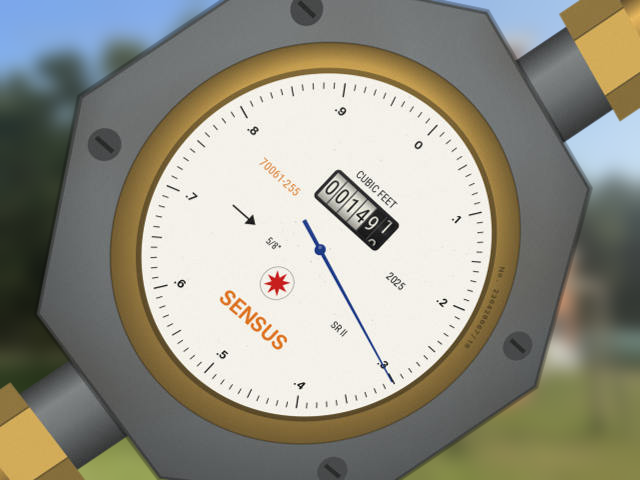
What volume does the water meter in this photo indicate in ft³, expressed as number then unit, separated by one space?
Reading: 1491.30 ft³
